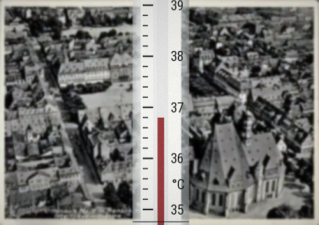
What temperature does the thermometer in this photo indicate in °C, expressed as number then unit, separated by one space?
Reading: 36.8 °C
